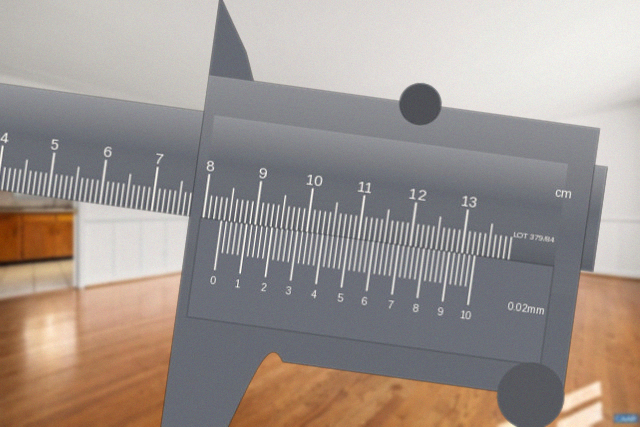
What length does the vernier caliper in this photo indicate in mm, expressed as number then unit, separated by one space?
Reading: 83.5 mm
